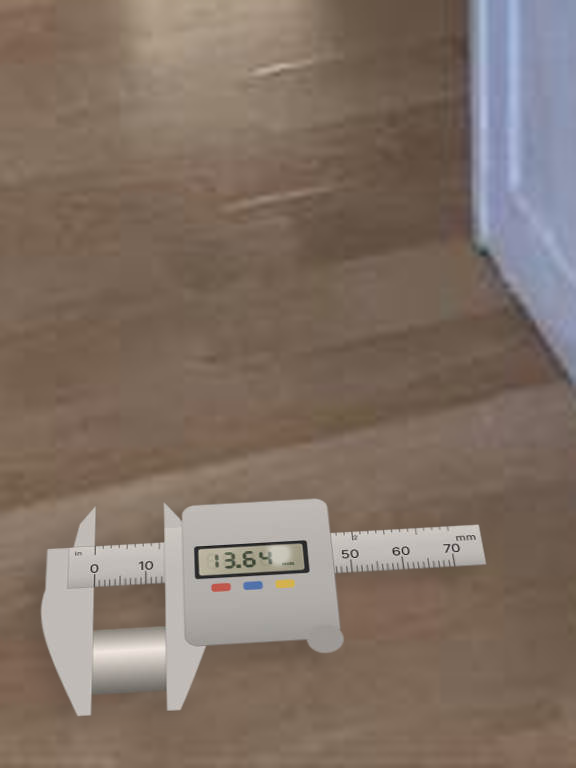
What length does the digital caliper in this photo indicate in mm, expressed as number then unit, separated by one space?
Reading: 13.64 mm
